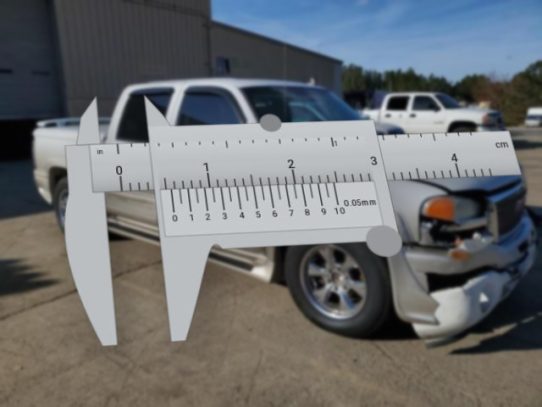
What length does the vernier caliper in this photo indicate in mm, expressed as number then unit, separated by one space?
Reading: 5.6 mm
